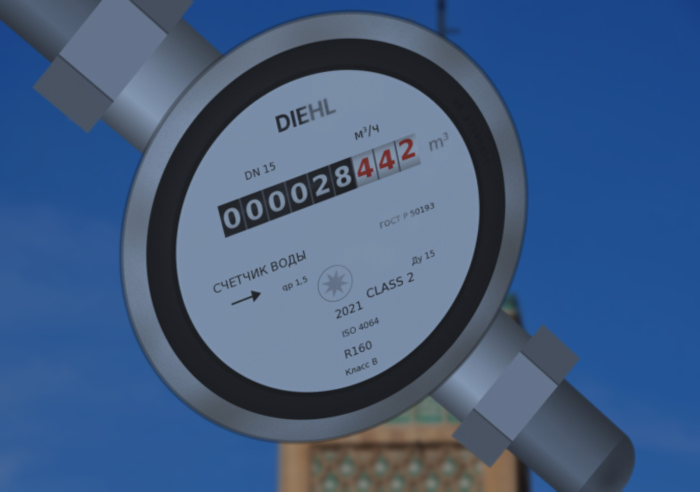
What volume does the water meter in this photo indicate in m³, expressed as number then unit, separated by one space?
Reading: 28.442 m³
